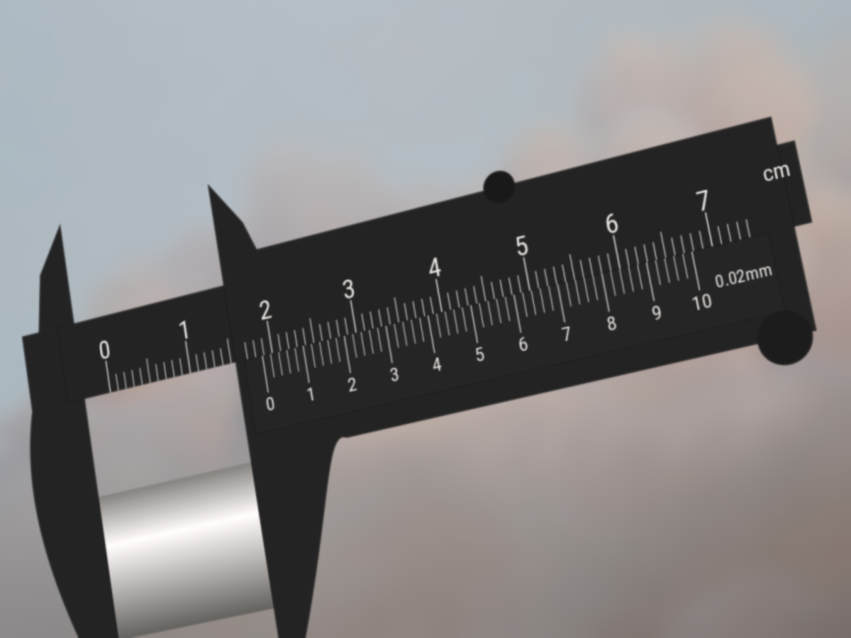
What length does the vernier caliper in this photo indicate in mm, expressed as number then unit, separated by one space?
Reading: 18.8 mm
